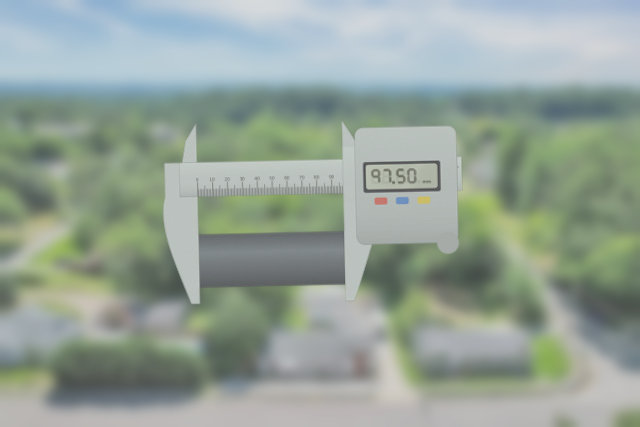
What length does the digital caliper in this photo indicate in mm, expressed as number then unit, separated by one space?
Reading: 97.50 mm
